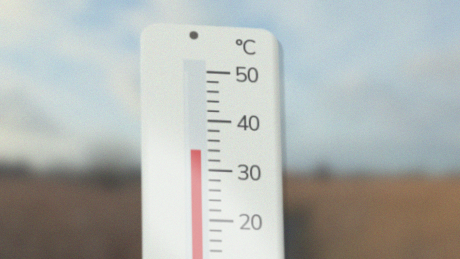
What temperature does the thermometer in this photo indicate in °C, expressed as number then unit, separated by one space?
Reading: 34 °C
